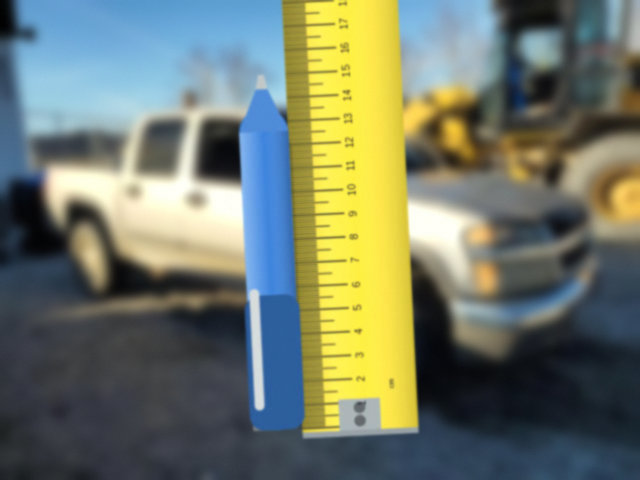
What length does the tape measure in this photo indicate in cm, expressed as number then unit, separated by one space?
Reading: 15 cm
